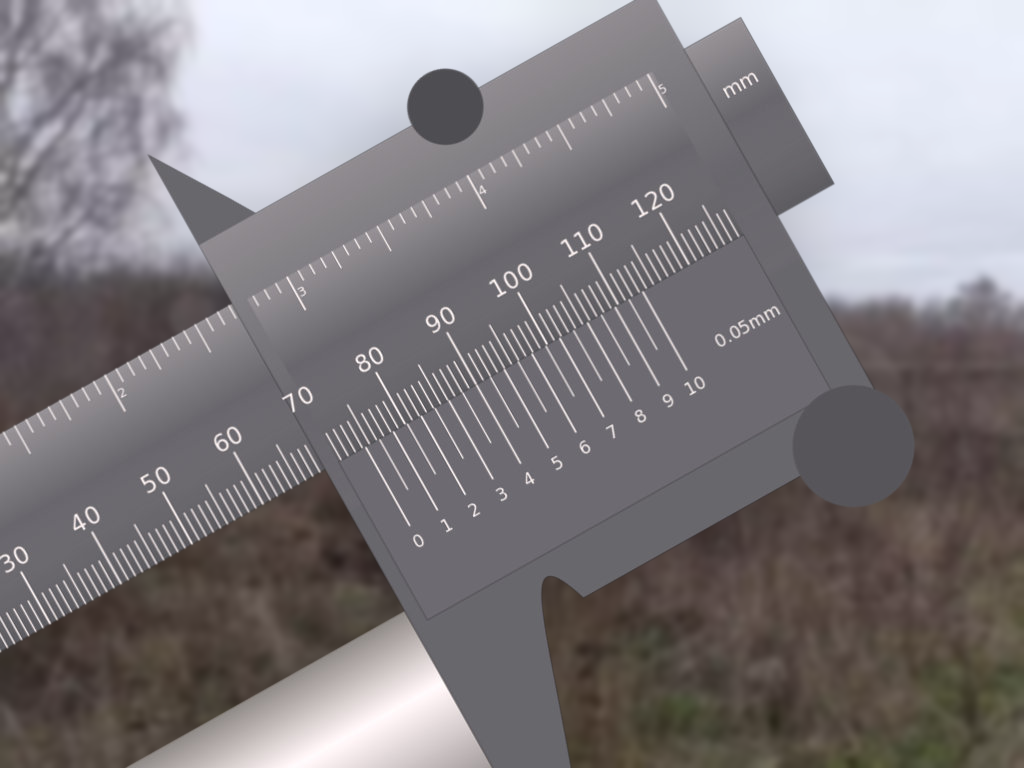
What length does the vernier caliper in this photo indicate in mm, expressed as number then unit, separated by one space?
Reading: 74.4 mm
